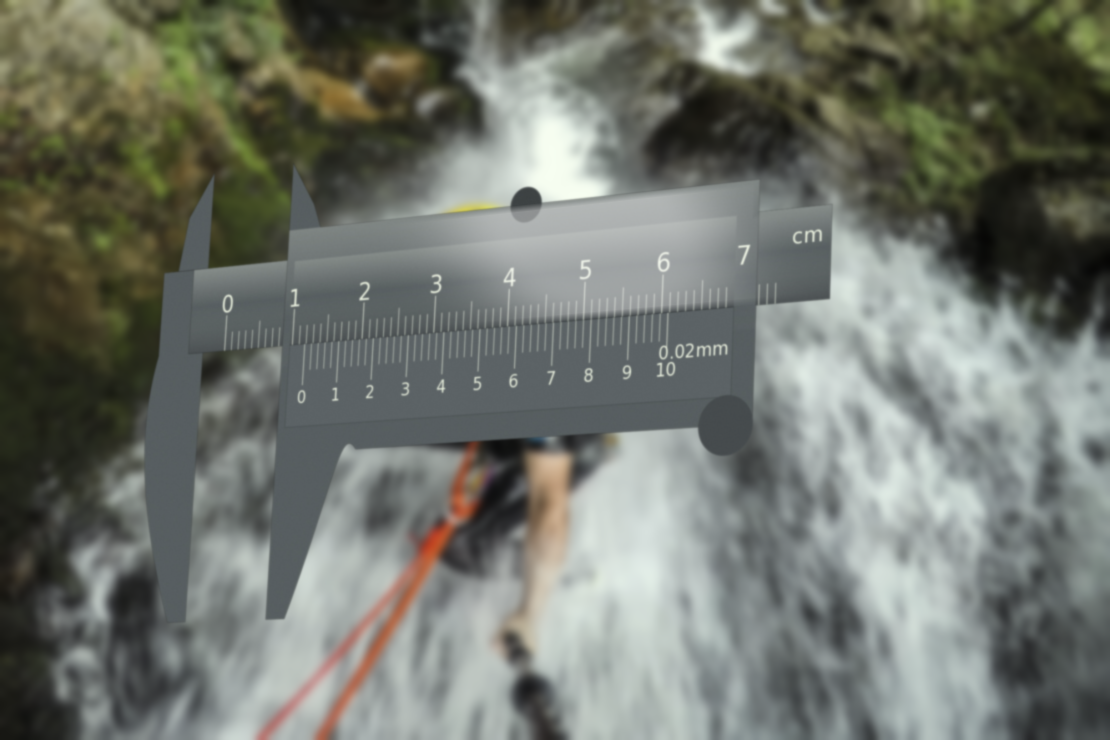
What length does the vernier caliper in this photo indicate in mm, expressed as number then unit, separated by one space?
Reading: 11.8 mm
